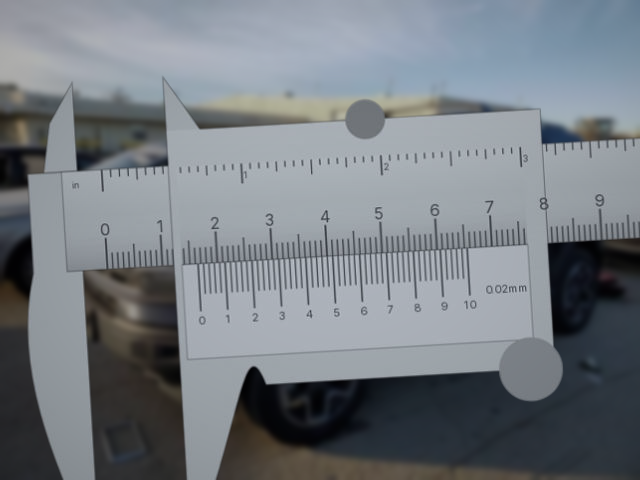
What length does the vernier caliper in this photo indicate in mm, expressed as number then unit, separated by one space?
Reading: 16.5 mm
